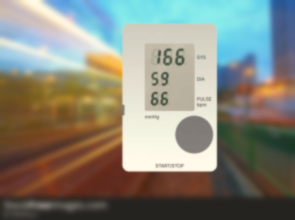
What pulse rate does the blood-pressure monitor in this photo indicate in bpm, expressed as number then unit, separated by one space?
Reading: 66 bpm
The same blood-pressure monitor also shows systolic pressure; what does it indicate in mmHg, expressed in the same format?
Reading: 166 mmHg
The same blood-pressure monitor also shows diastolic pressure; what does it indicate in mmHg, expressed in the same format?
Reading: 59 mmHg
